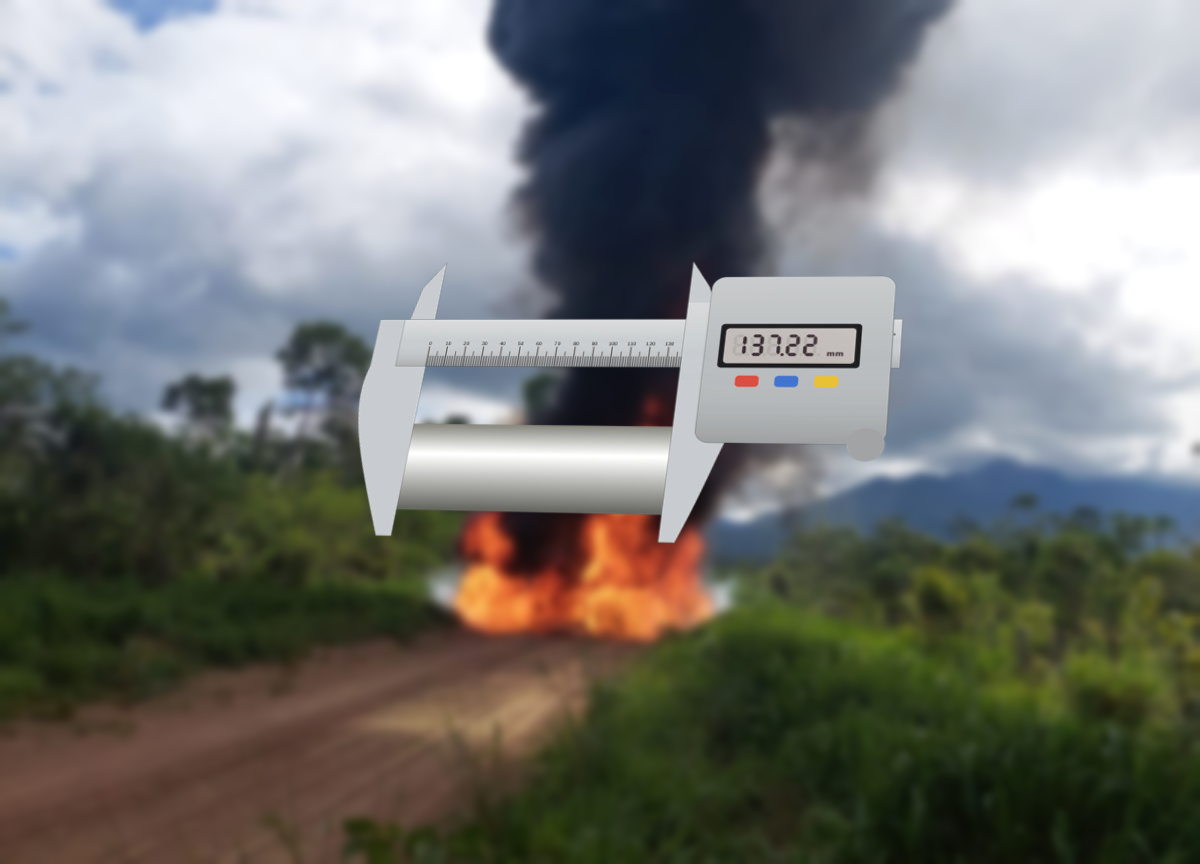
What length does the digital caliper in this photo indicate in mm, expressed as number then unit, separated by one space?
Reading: 137.22 mm
